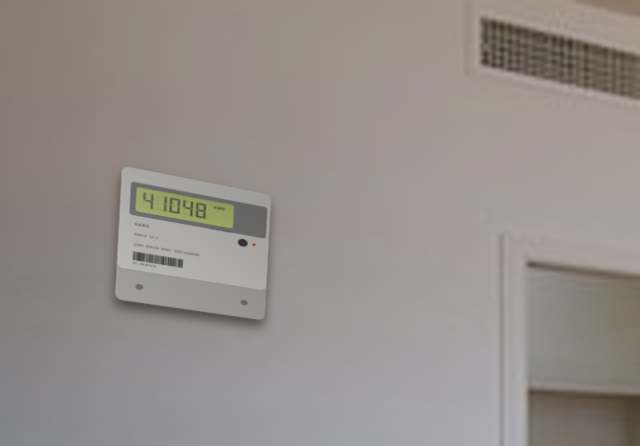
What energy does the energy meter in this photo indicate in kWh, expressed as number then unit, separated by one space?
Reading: 41048 kWh
